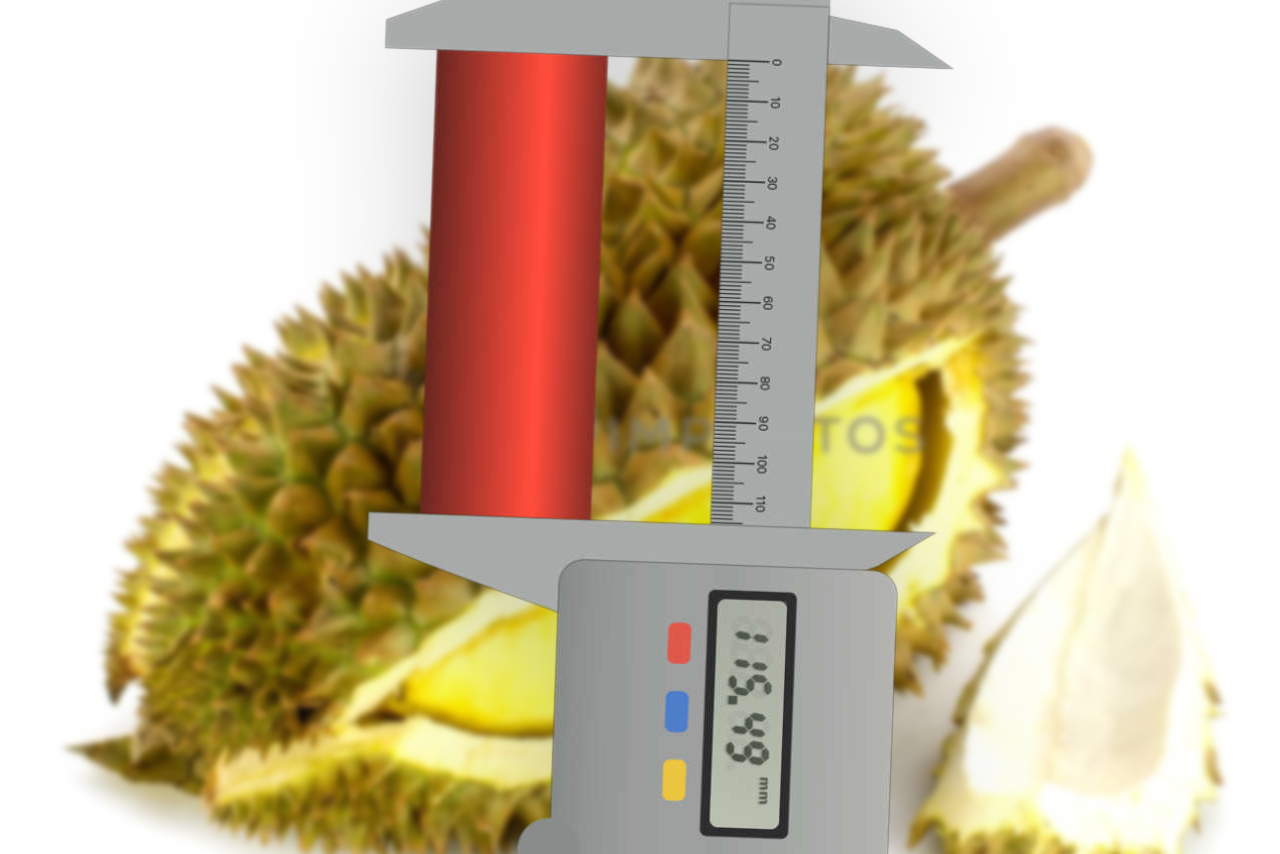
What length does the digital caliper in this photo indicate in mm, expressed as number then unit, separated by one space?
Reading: 115.49 mm
